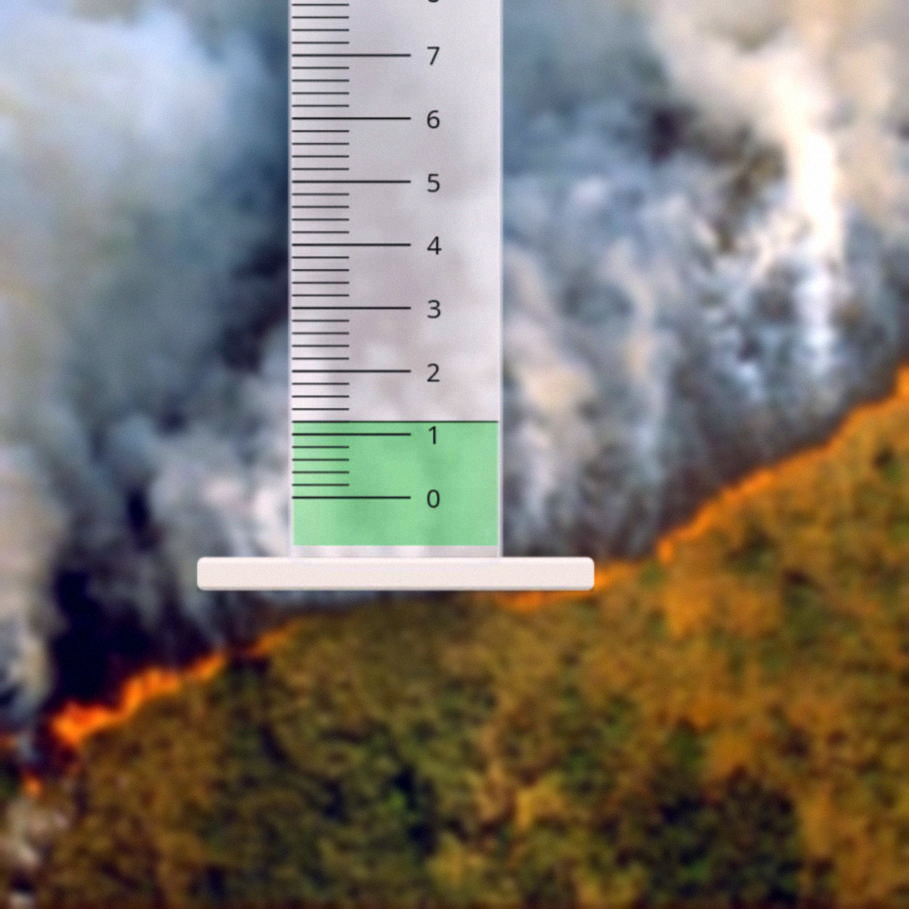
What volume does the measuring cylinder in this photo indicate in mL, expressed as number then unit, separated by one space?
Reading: 1.2 mL
